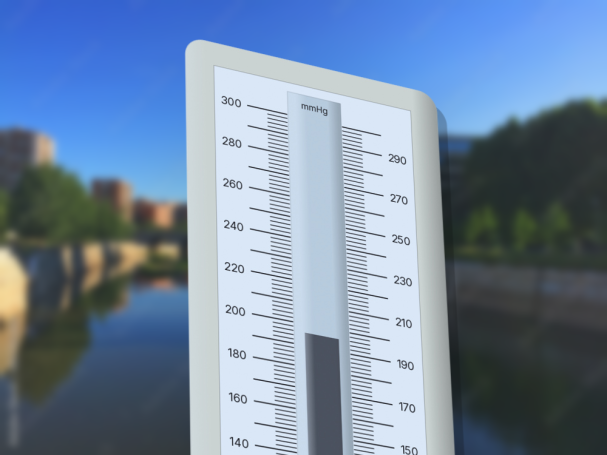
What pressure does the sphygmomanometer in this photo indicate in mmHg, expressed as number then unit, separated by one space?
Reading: 196 mmHg
